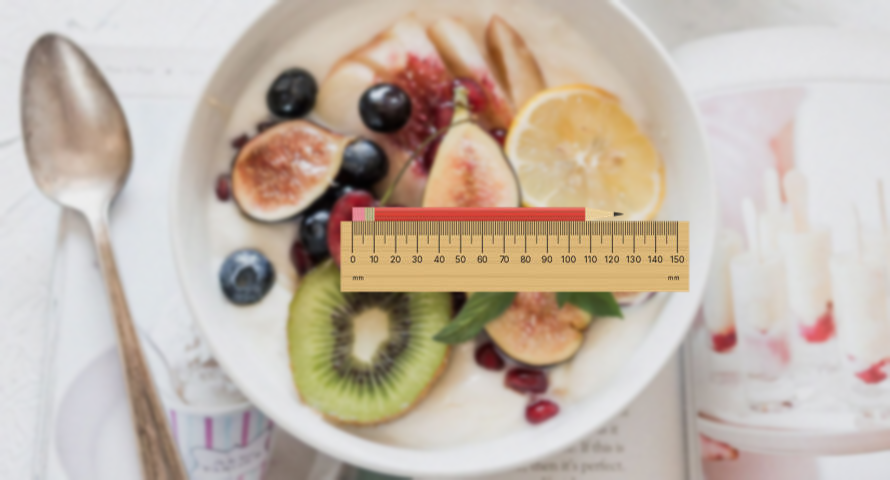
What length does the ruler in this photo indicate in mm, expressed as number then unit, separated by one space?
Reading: 125 mm
